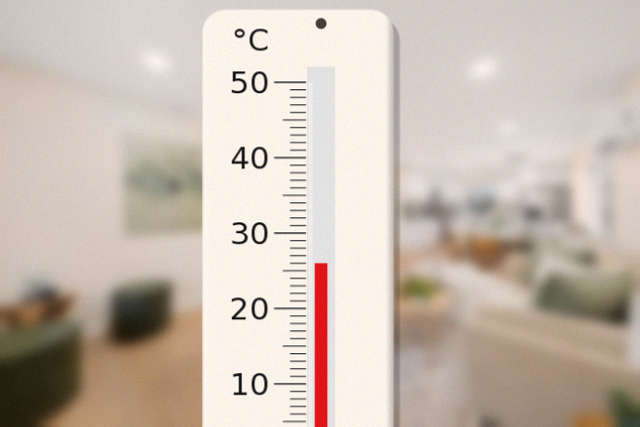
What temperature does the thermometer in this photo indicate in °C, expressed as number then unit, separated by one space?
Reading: 26 °C
